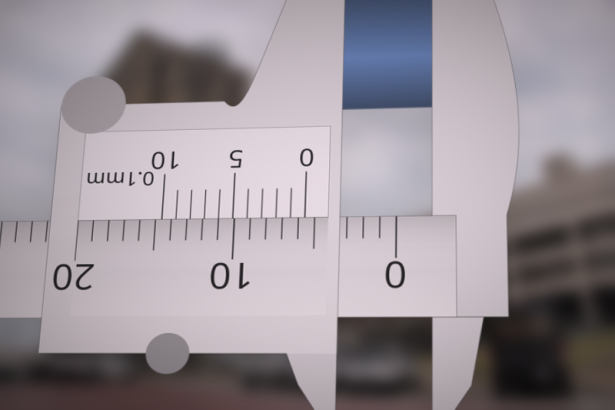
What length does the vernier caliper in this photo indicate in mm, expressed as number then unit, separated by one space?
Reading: 5.6 mm
